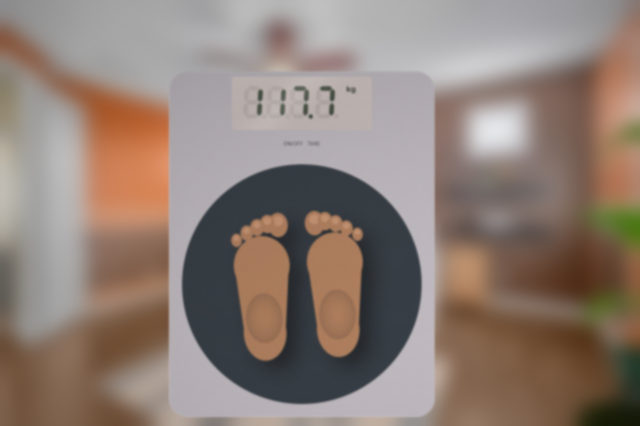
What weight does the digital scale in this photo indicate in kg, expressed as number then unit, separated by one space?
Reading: 117.7 kg
